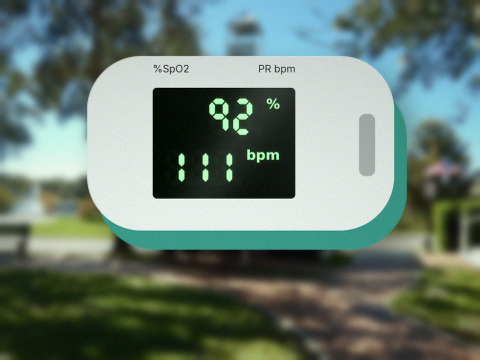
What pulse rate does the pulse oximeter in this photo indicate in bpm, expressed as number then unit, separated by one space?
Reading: 111 bpm
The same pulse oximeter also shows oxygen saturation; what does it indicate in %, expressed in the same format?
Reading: 92 %
